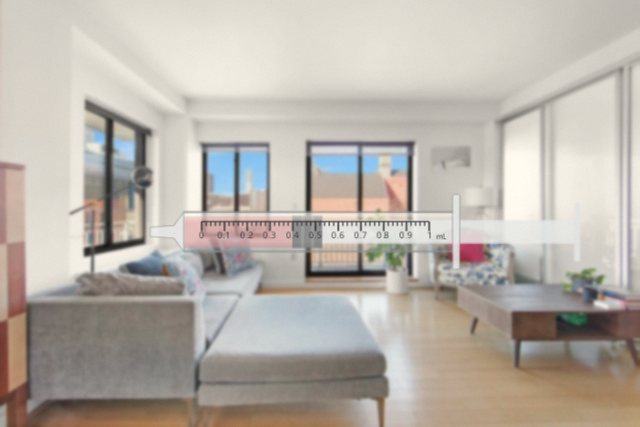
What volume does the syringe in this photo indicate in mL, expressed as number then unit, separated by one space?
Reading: 0.4 mL
